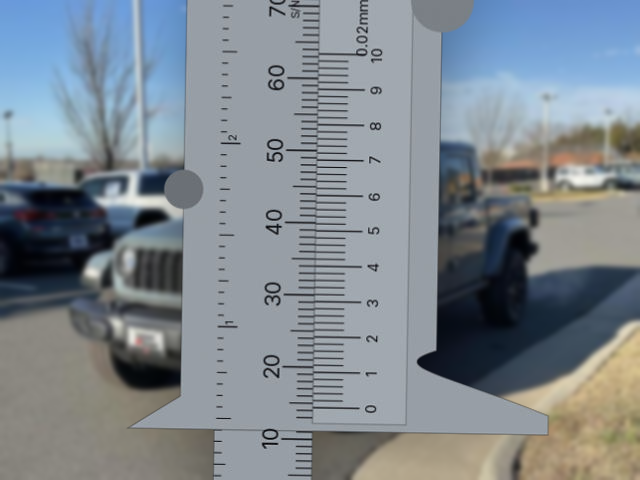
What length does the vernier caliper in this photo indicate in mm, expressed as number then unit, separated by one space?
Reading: 14.4 mm
